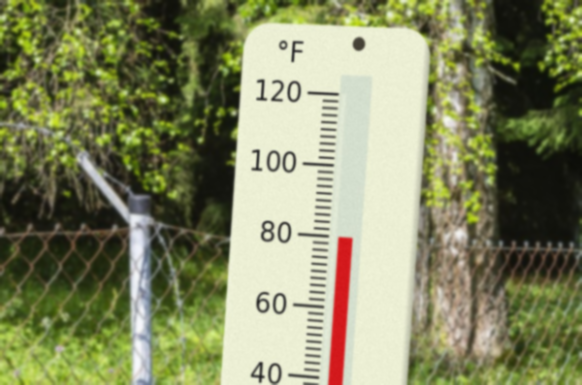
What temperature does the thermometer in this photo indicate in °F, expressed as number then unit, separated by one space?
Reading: 80 °F
